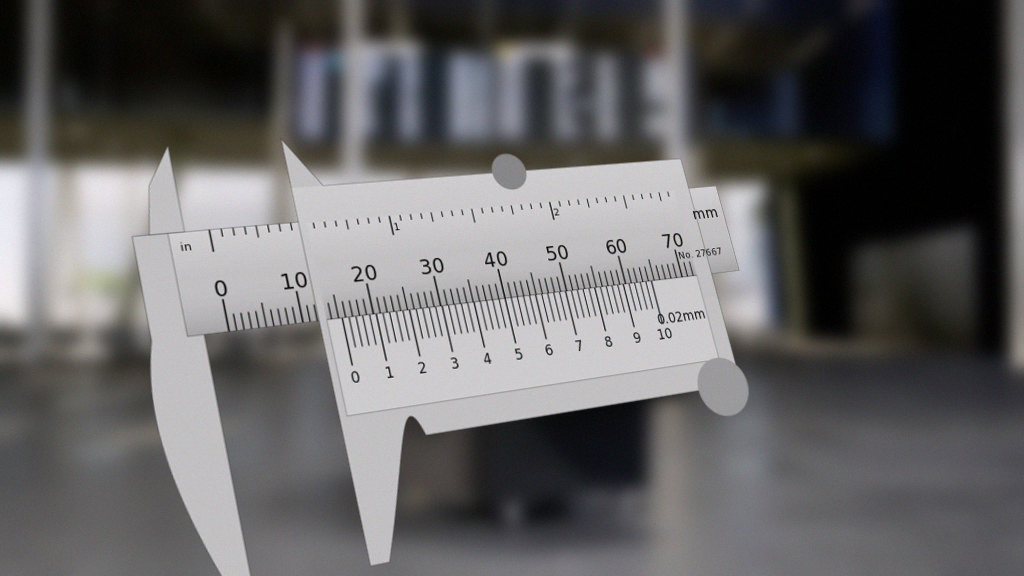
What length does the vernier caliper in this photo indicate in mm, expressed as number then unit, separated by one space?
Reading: 15.5 mm
